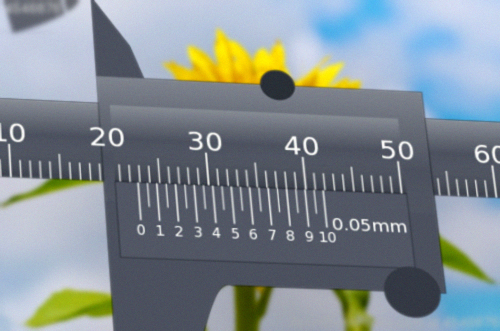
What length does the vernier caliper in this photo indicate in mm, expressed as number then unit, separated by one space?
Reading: 22.8 mm
